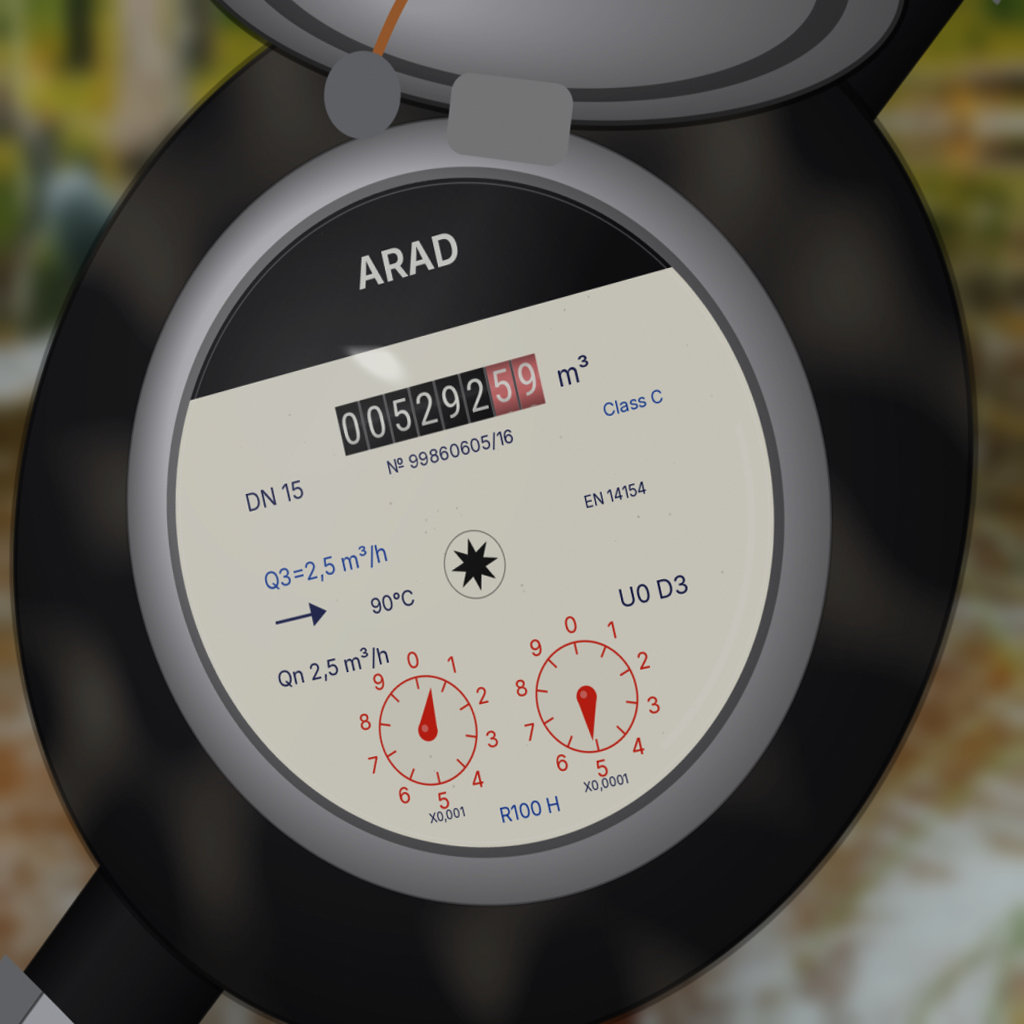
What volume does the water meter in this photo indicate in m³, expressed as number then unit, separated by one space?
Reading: 5292.5905 m³
